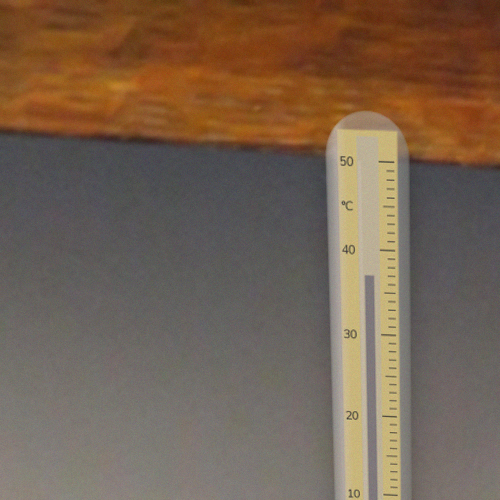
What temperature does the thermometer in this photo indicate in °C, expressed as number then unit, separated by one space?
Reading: 37 °C
